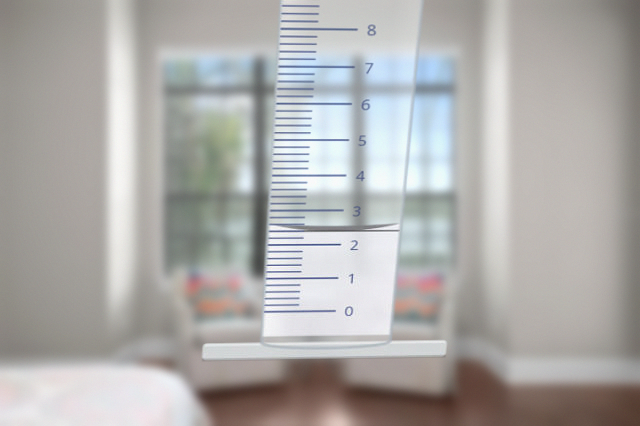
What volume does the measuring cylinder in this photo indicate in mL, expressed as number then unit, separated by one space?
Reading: 2.4 mL
